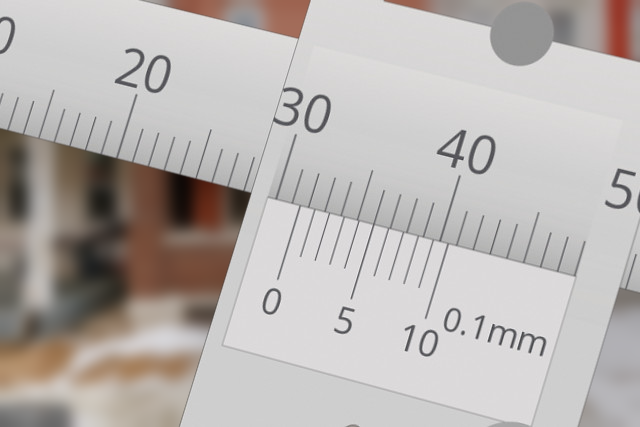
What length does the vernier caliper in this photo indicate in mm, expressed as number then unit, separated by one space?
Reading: 31.5 mm
